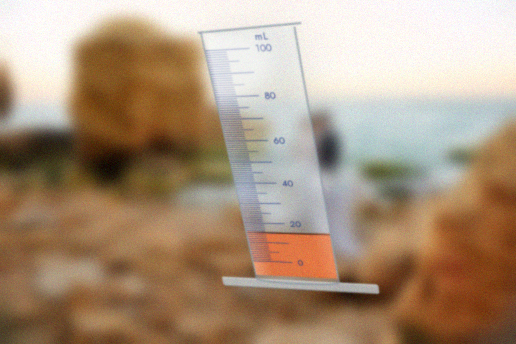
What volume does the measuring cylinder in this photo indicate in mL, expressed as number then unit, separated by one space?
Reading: 15 mL
